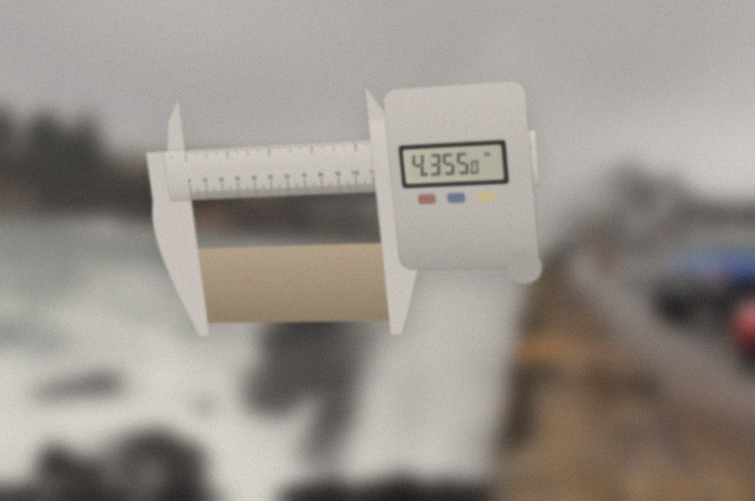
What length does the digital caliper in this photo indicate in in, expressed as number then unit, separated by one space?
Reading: 4.3550 in
